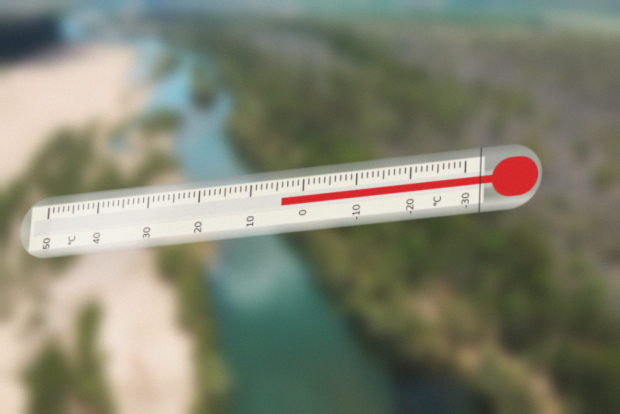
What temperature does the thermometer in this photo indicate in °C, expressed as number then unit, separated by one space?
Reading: 4 °C
